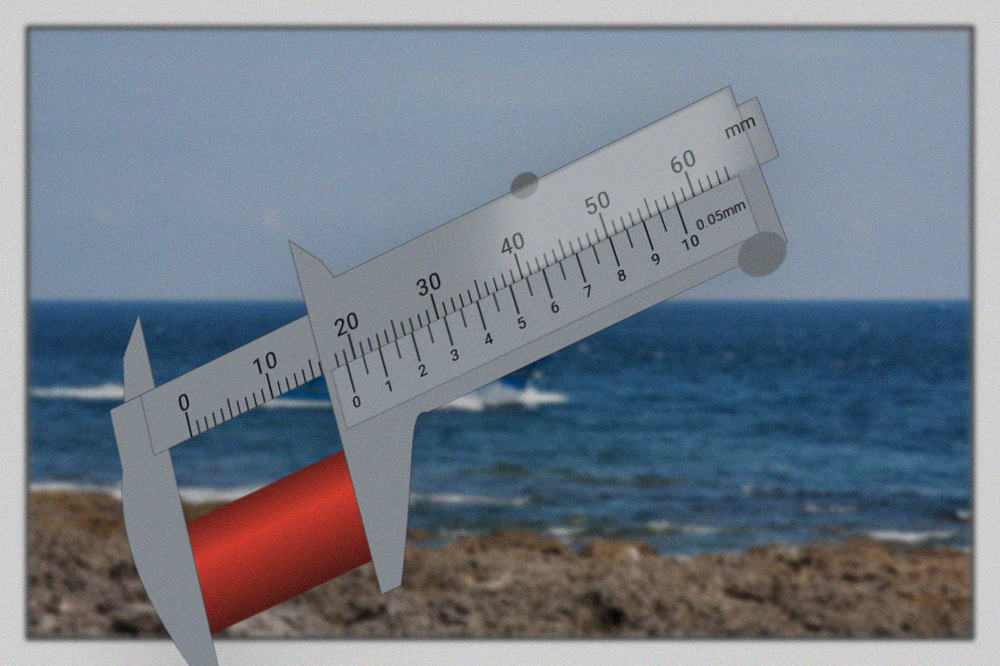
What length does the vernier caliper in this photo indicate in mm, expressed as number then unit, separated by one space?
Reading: 19.0 mm
